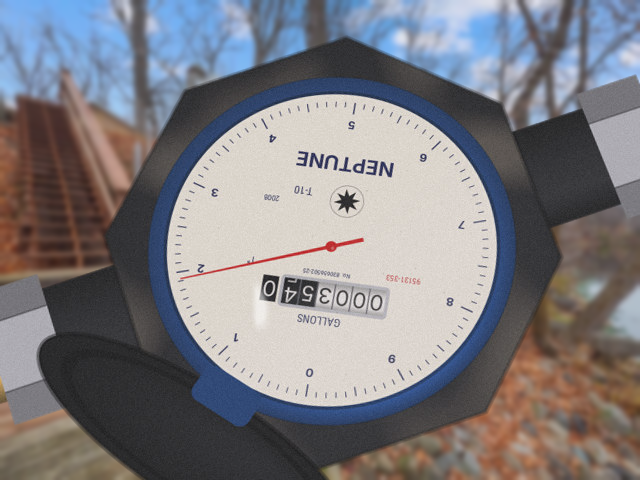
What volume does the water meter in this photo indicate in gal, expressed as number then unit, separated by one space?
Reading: 3541.9 gal
